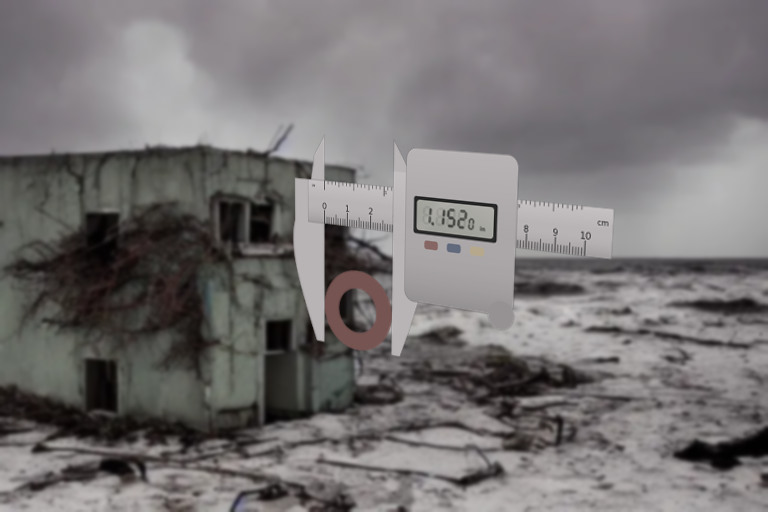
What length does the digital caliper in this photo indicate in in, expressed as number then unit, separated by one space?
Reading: 1.1520 in
